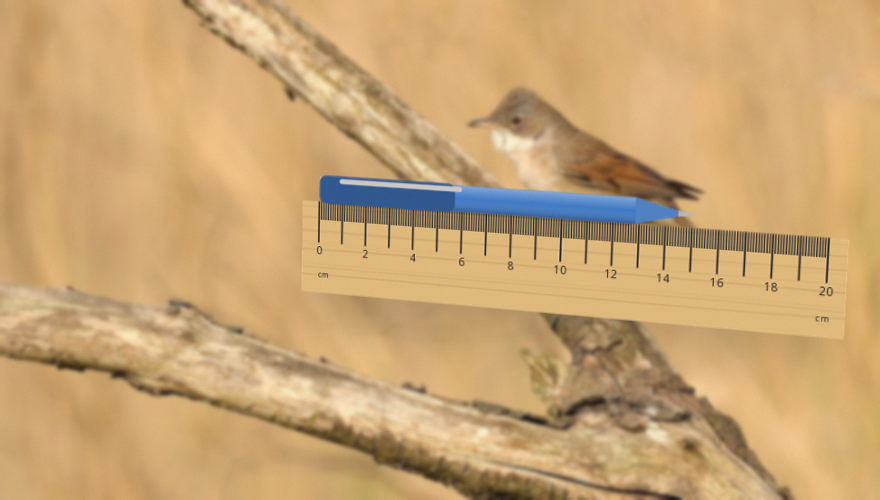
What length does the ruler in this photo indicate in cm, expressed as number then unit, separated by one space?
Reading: 15 cm
